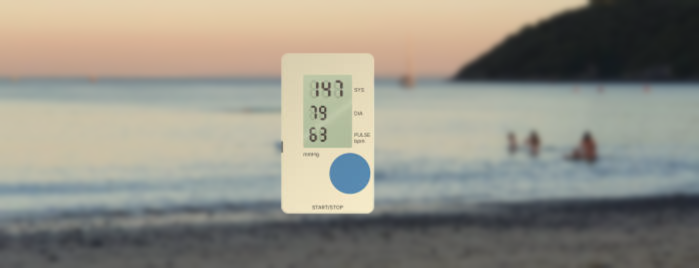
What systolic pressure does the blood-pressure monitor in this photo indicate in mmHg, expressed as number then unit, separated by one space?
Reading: 147 mmHg
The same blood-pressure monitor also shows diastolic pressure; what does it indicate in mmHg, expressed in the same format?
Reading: 79 mmHg
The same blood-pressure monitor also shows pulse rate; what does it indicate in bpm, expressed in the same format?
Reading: 63 bpm
